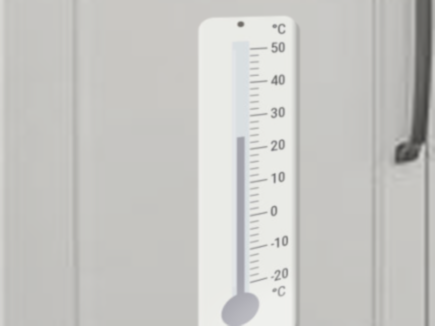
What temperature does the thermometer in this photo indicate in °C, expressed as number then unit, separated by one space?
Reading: 24 °C
